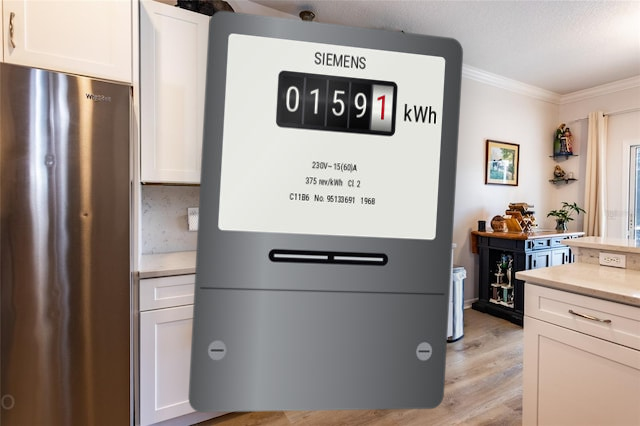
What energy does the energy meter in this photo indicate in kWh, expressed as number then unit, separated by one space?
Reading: 159.1 kWh
